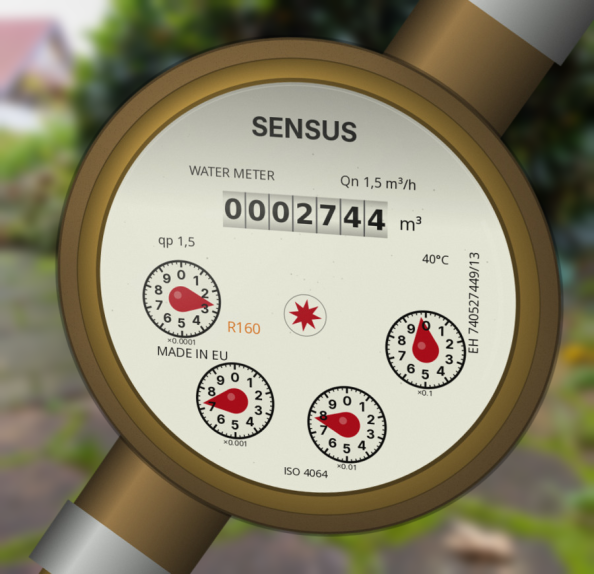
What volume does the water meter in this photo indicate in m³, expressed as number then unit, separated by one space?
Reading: 2743.9772 m³
